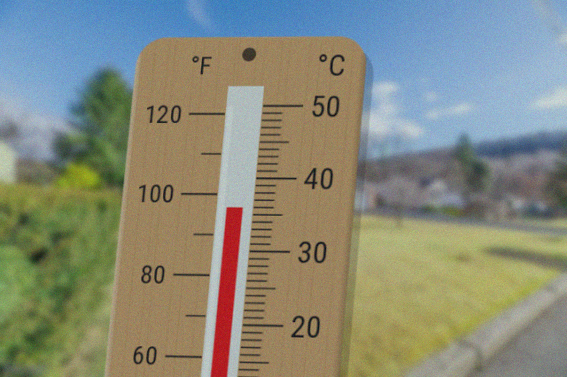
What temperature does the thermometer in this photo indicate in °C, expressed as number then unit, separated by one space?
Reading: 36 °C
